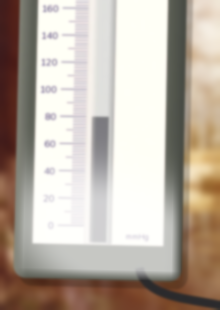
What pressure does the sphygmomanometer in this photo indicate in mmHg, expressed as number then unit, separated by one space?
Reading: 80 mmHg
